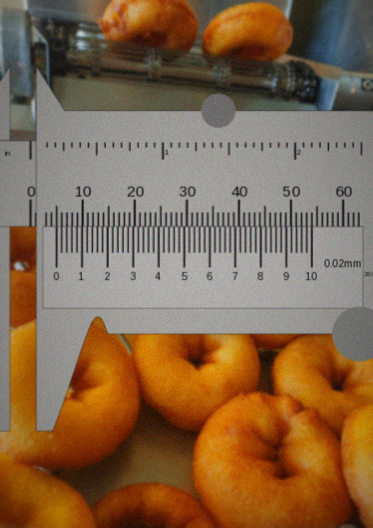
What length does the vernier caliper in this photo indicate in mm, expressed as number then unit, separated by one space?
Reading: 5.0 mm
